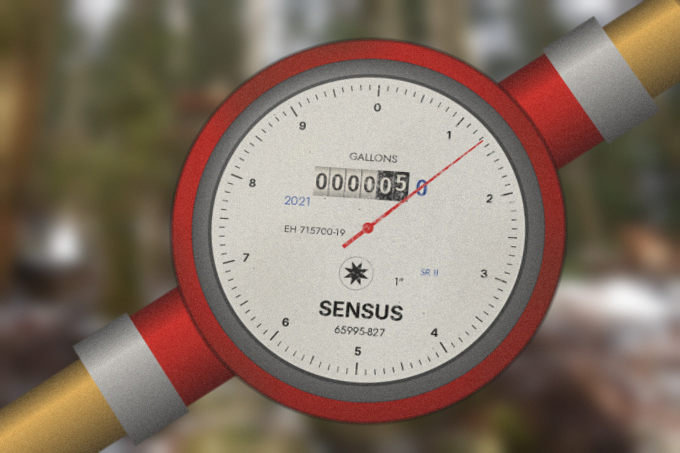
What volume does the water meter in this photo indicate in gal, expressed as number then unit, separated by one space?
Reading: 51.3 gal
